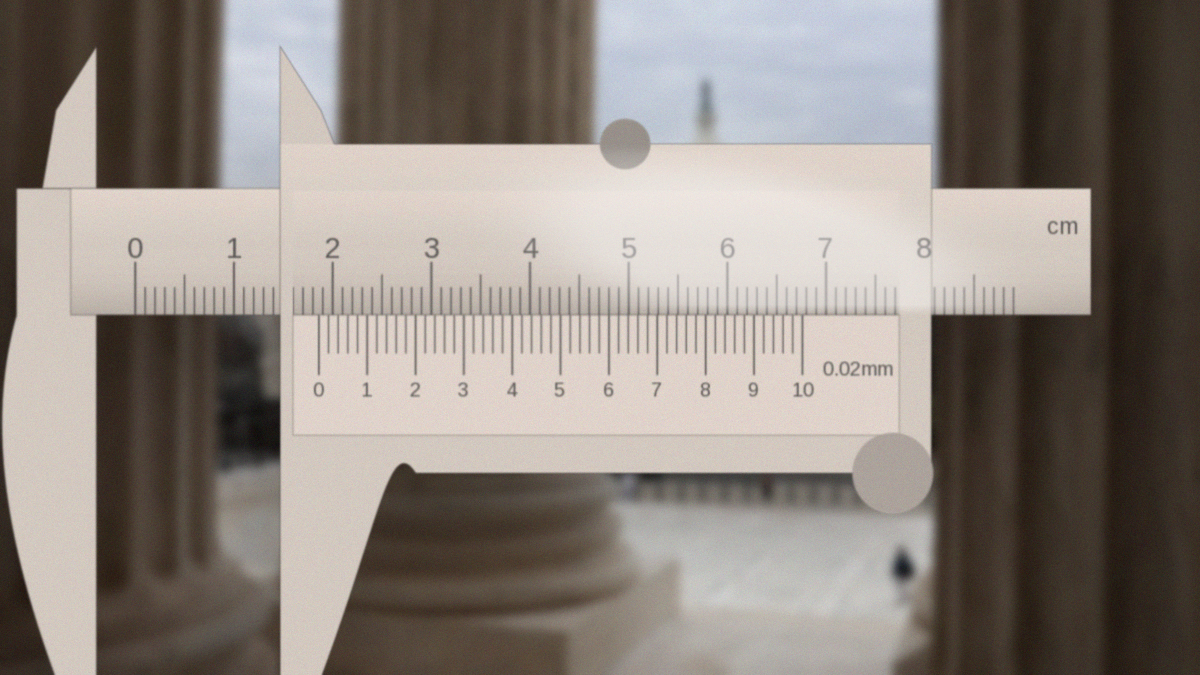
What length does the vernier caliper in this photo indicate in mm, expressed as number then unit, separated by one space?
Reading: 18.6 mm
